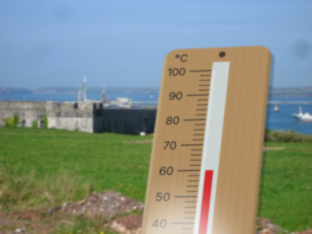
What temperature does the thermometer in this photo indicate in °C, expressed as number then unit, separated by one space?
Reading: 60 °C
